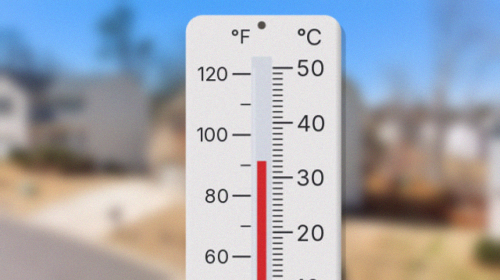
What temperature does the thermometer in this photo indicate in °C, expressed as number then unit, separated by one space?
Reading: 33 °C
